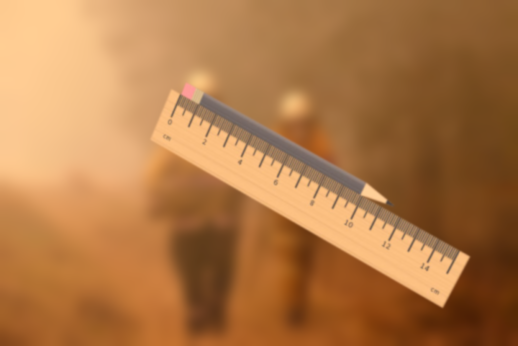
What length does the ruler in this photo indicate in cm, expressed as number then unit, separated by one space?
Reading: 11.5 cm
